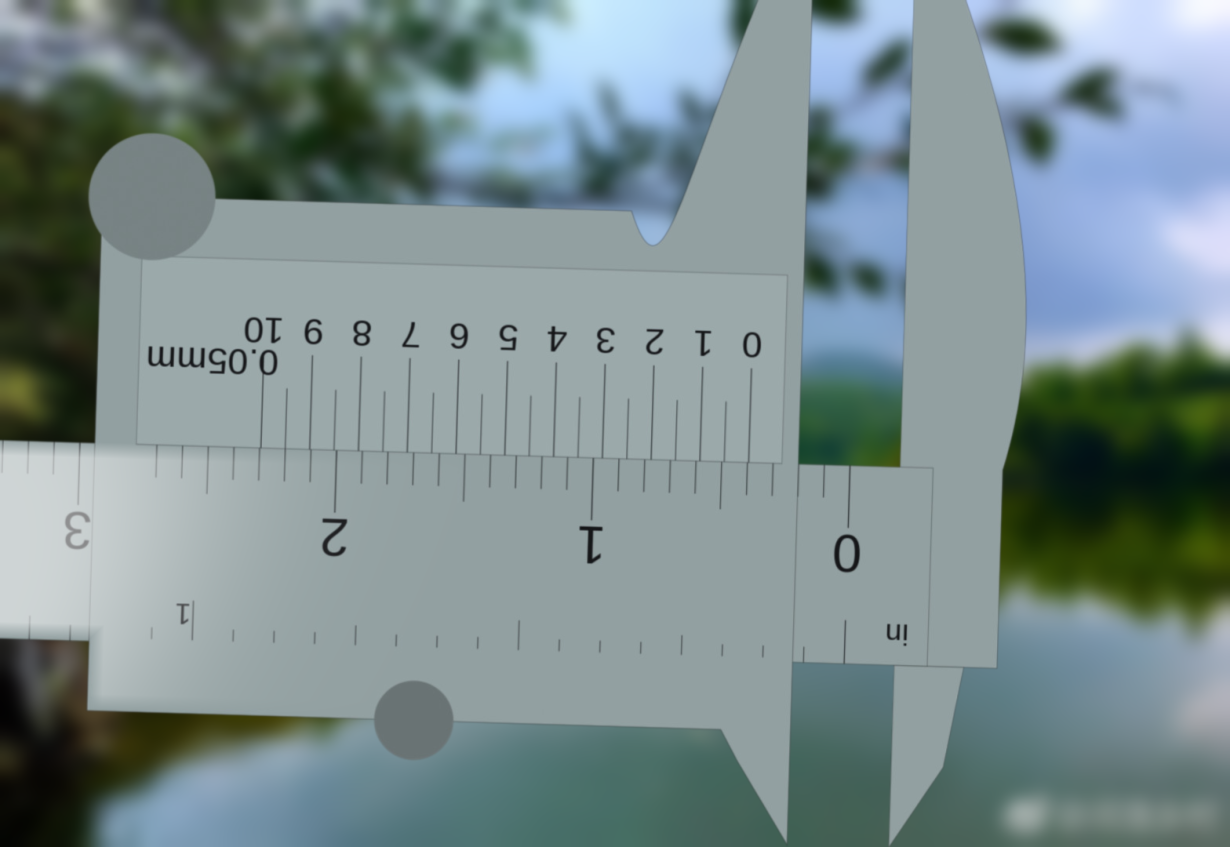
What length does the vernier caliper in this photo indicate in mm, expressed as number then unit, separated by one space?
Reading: 3.95 mm
